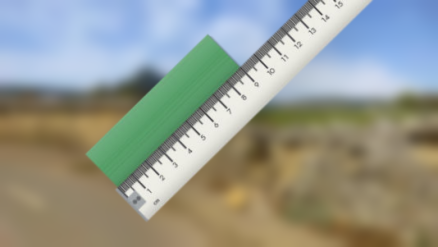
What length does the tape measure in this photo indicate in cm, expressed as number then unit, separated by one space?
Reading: 9 cm
